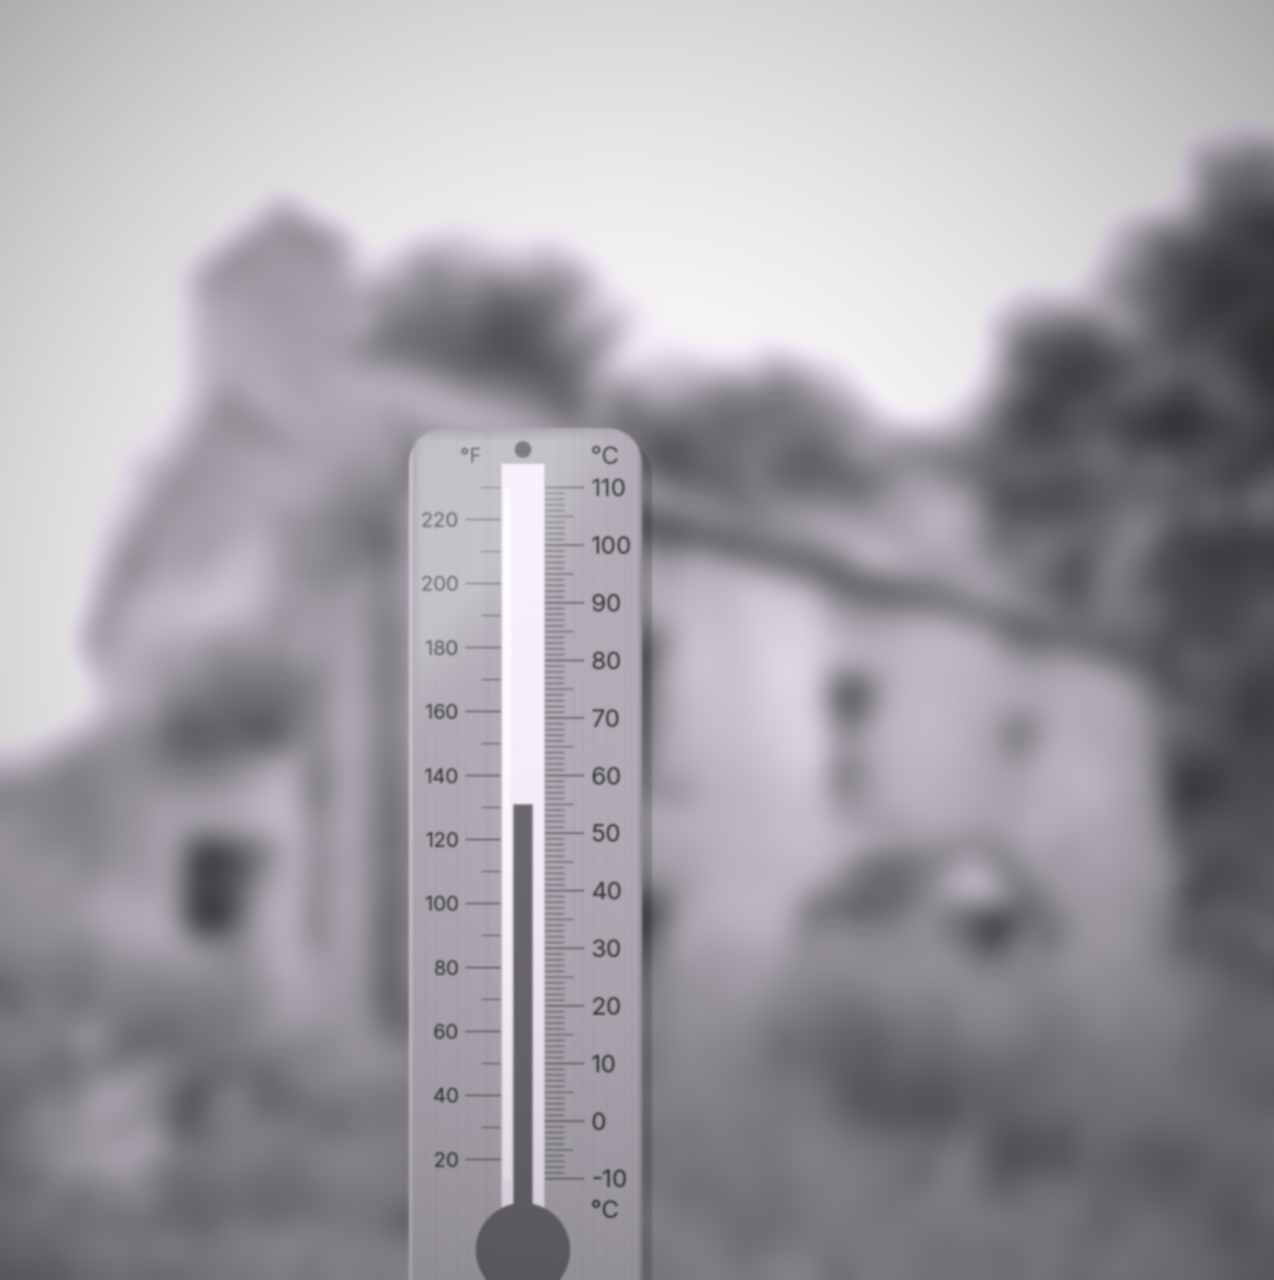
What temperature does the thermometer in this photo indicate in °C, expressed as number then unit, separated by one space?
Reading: 55 °C
